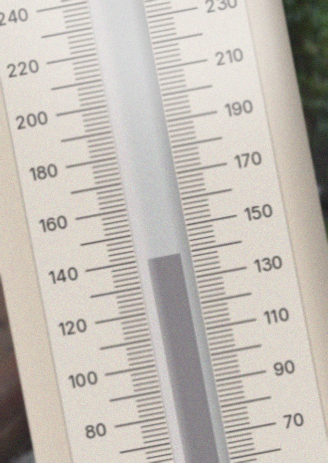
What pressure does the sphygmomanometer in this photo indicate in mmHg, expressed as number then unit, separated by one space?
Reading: 140 mmHg
